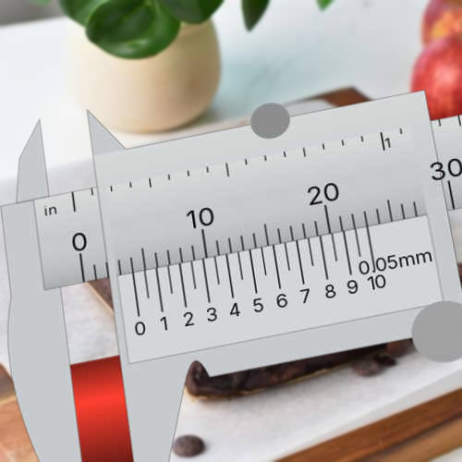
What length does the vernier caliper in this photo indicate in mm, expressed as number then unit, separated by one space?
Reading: 4.0 mm
